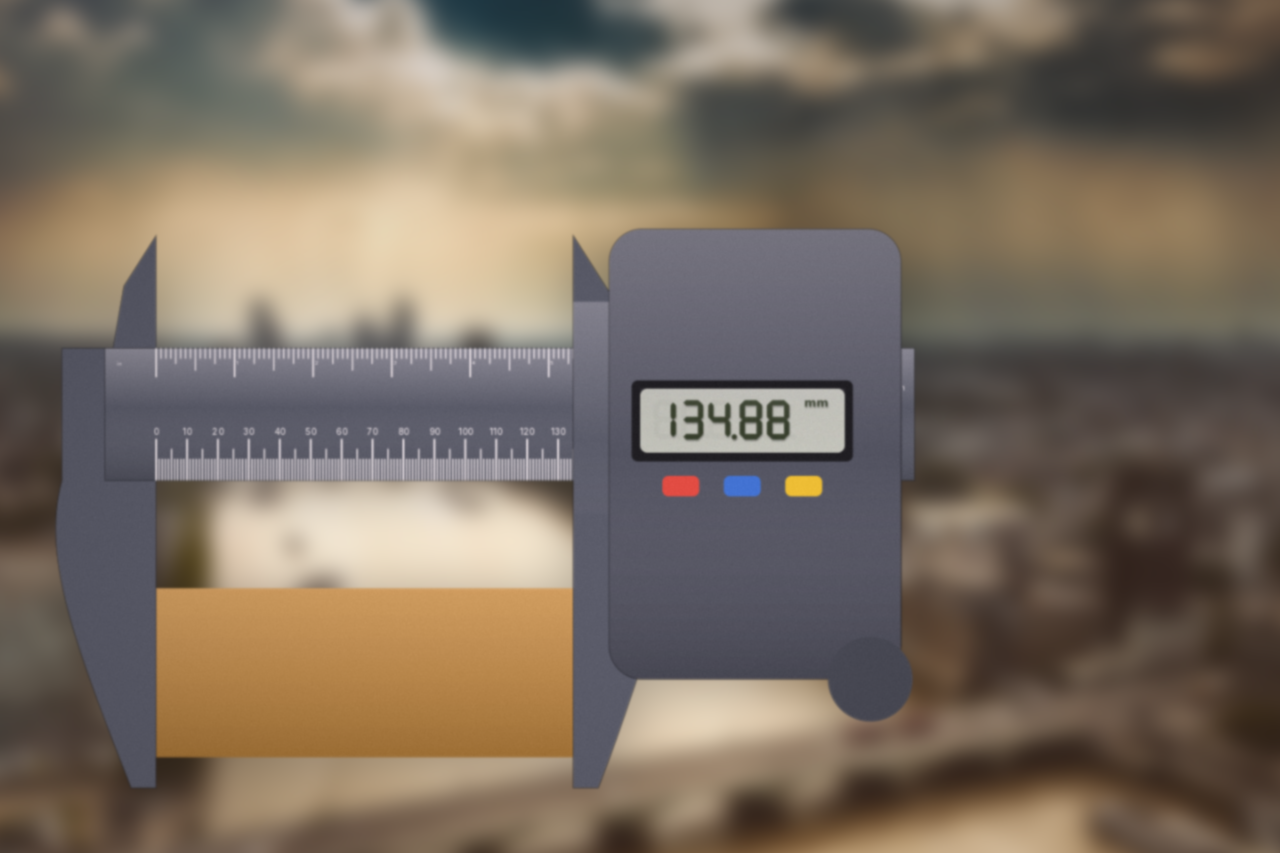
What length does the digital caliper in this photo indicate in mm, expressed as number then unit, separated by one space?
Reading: 134.88 mm
